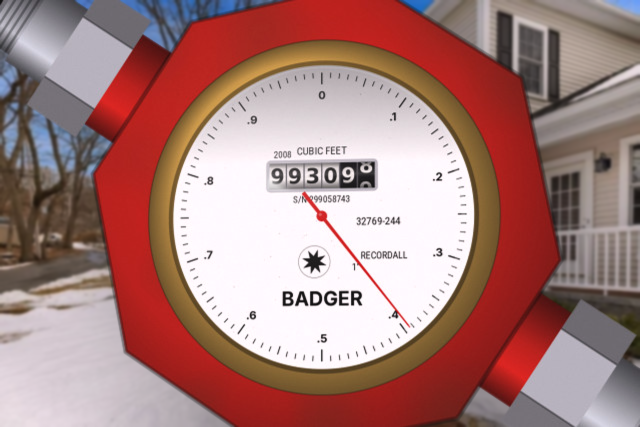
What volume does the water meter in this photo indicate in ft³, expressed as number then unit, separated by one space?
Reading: 993098.39 ft³
